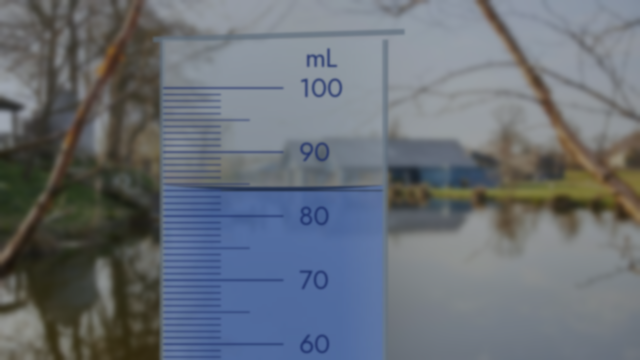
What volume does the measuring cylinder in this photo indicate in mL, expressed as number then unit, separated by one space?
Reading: 84 mL
